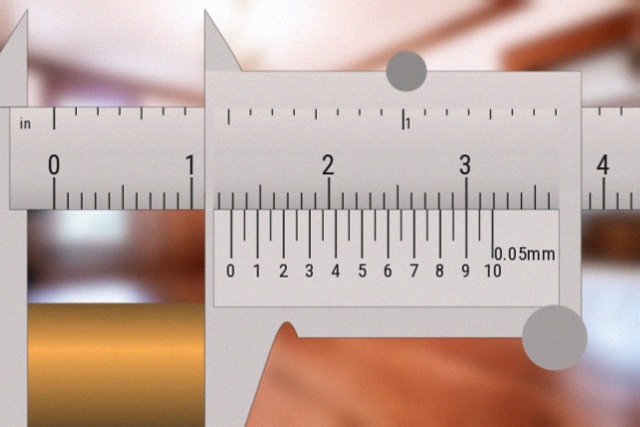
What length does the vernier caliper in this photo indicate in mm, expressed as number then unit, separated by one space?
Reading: 12.9 mm
